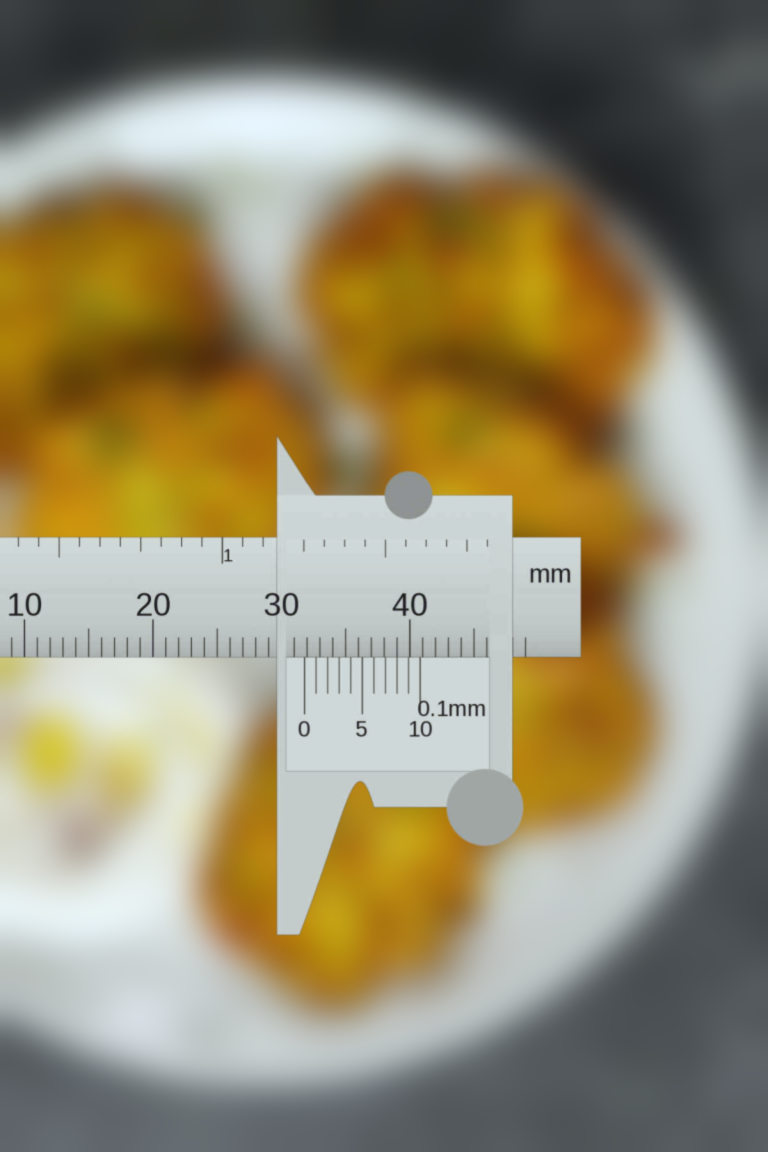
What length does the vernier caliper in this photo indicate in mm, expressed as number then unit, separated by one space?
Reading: 31.8 mm
